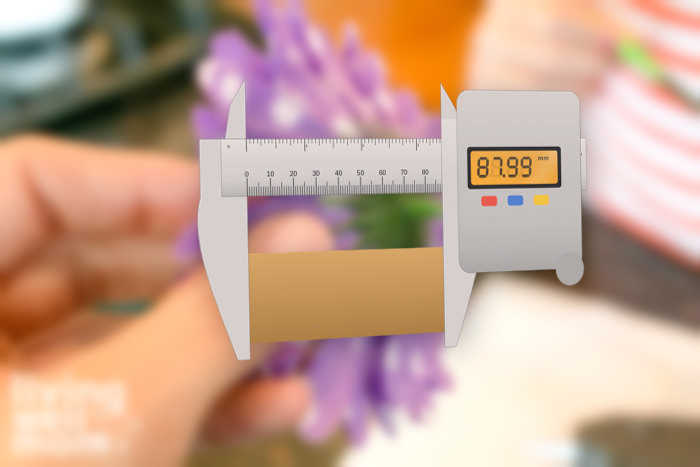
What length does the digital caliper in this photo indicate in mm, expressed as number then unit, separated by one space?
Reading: 87.99 mm
